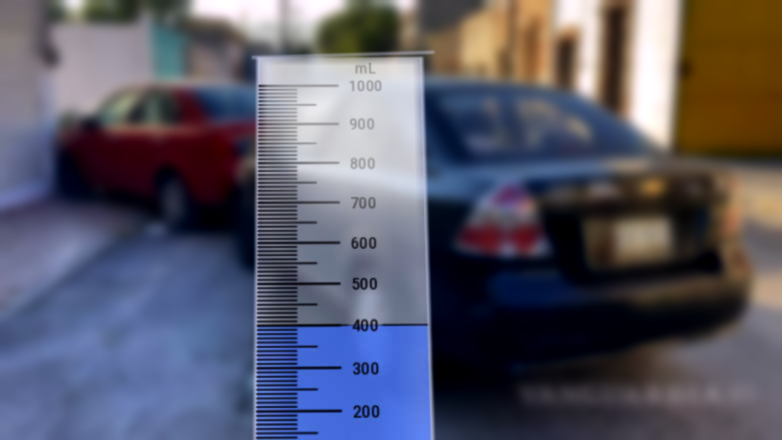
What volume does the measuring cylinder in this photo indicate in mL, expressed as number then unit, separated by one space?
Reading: 400 mL
